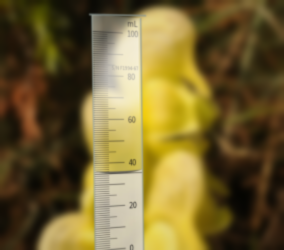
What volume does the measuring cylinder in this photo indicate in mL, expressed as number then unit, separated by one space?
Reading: 35 mL
